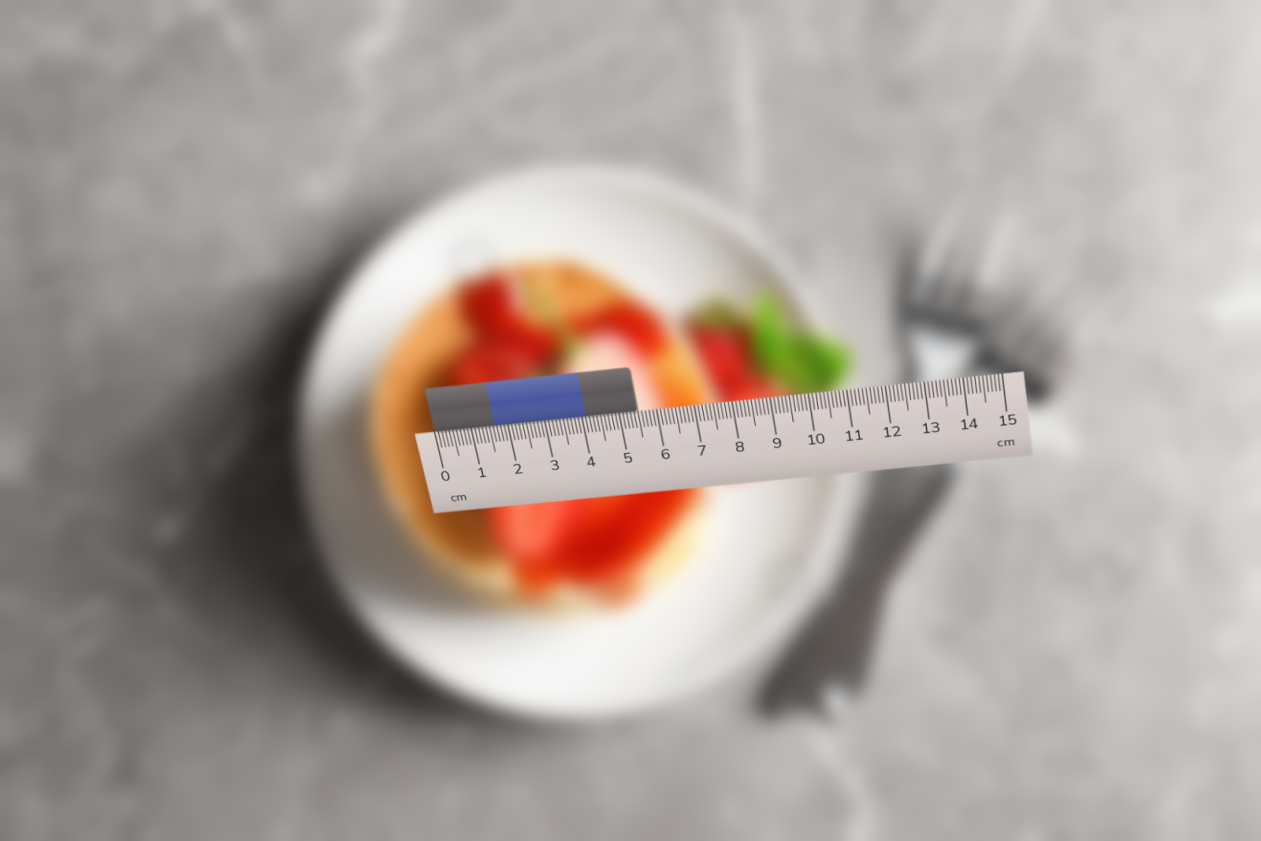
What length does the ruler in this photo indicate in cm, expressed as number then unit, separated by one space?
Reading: 5.5 cm
